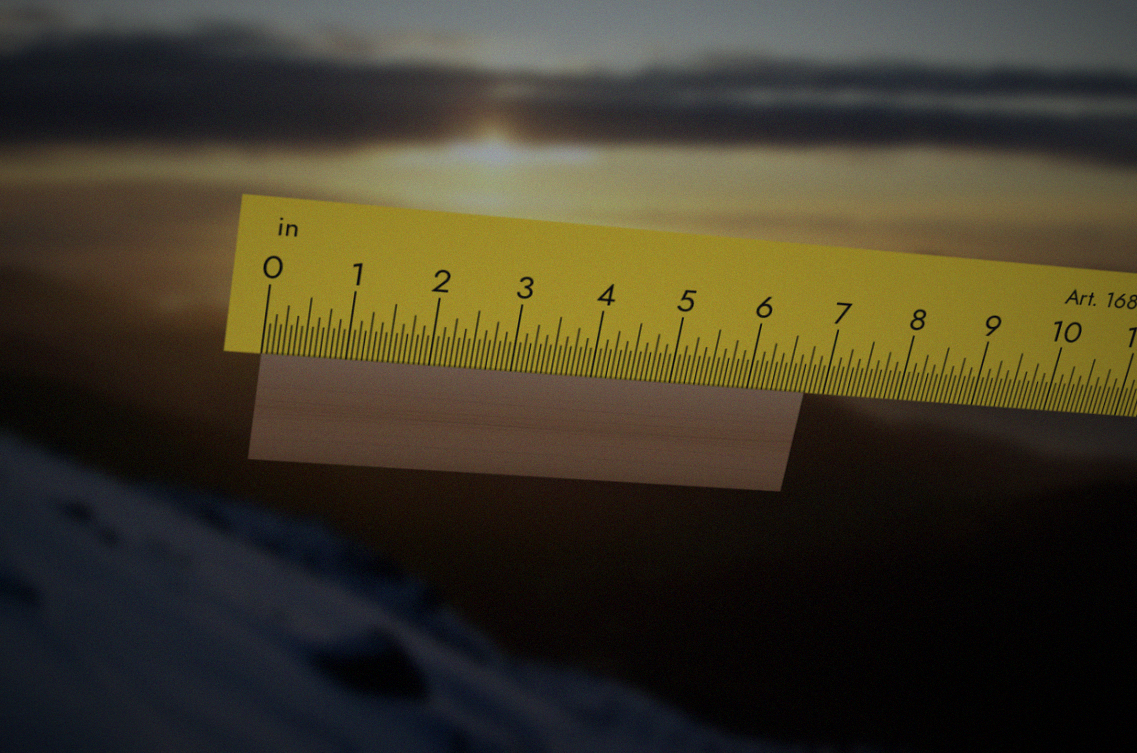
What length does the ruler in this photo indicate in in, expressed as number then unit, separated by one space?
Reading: 6.75 in
